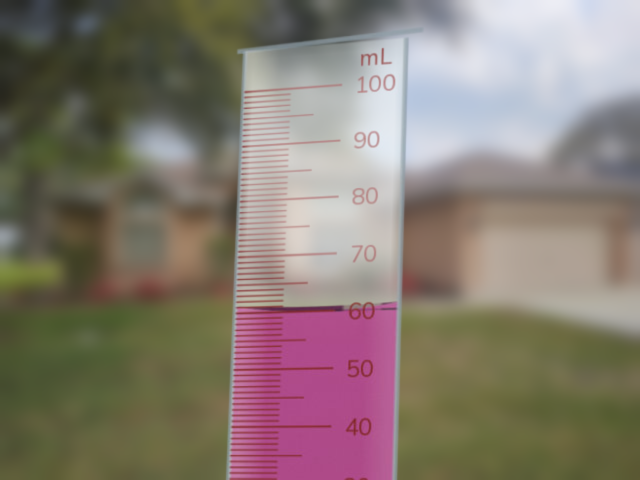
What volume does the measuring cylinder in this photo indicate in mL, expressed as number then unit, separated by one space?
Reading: 60 mL
